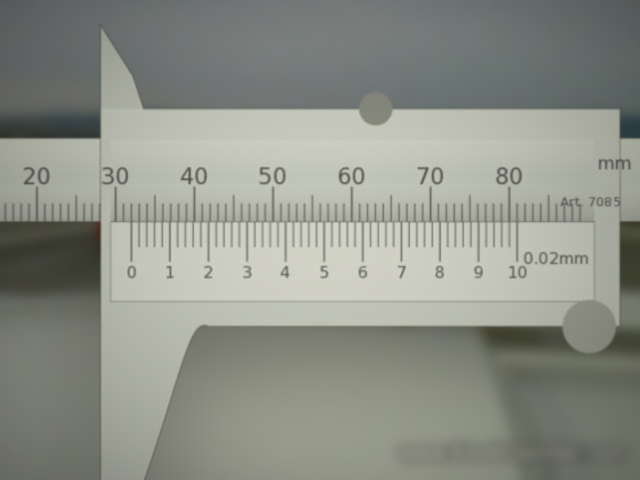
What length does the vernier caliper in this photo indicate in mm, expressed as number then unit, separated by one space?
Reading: 32.0 mm
